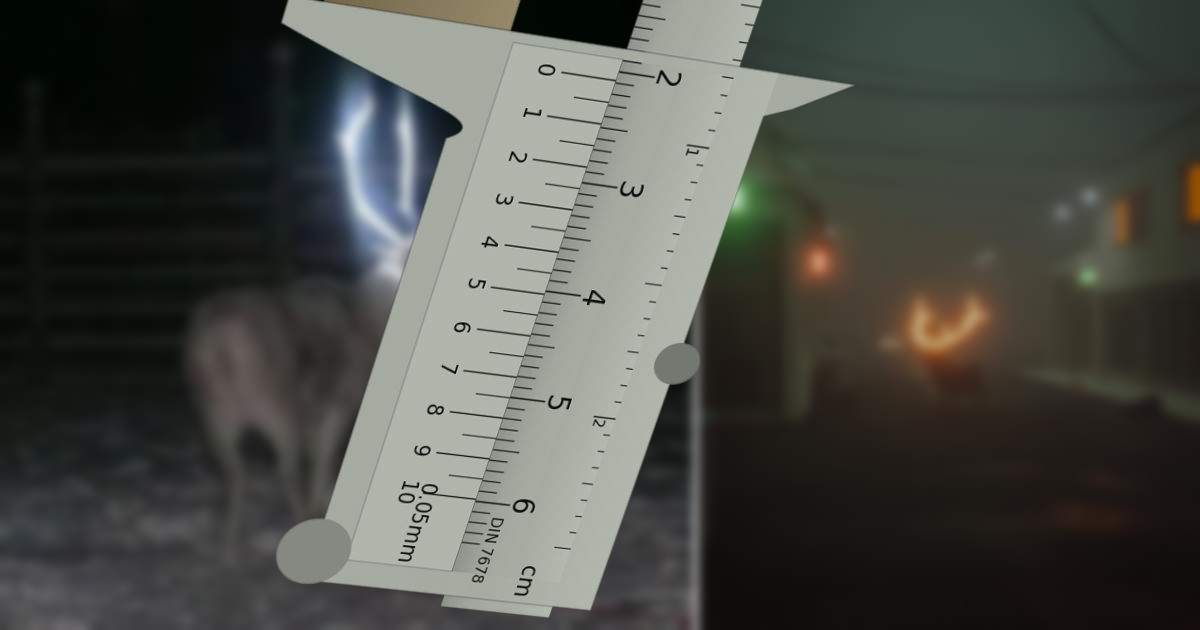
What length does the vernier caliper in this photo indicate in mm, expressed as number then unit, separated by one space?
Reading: 20.8 mm
